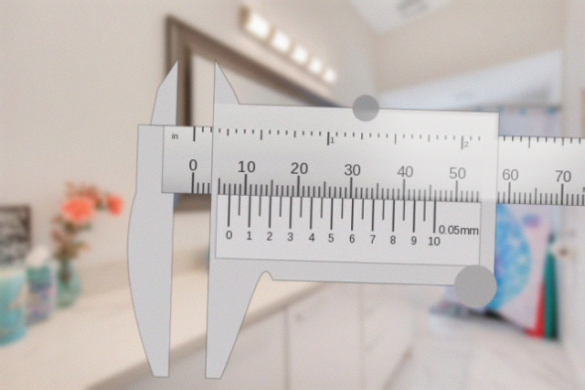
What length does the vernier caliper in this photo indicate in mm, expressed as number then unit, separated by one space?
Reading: 7.0 mm
